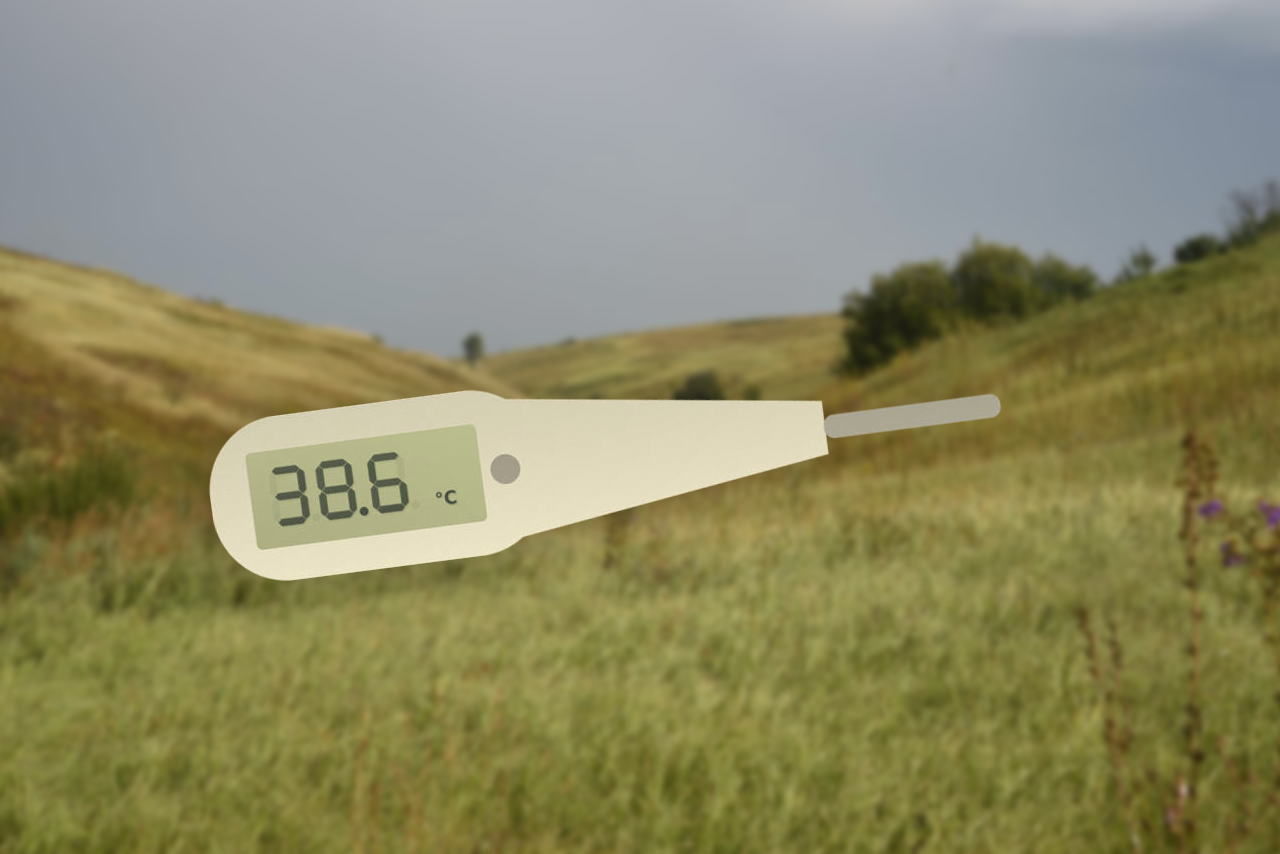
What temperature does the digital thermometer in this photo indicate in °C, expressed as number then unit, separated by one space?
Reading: 38.6 °C
